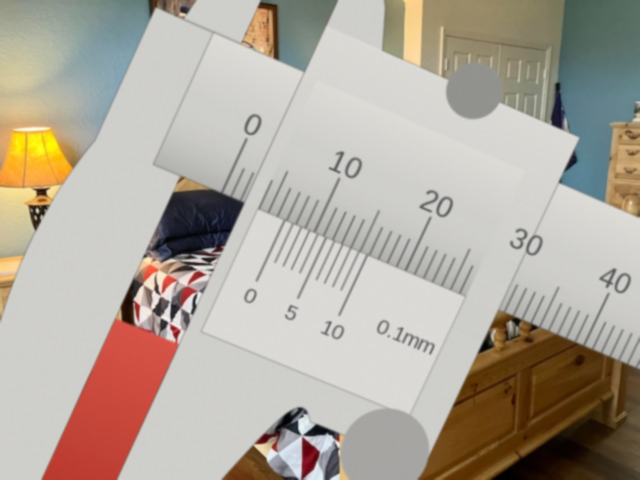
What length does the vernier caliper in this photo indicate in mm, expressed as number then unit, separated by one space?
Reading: 6.8 mm
